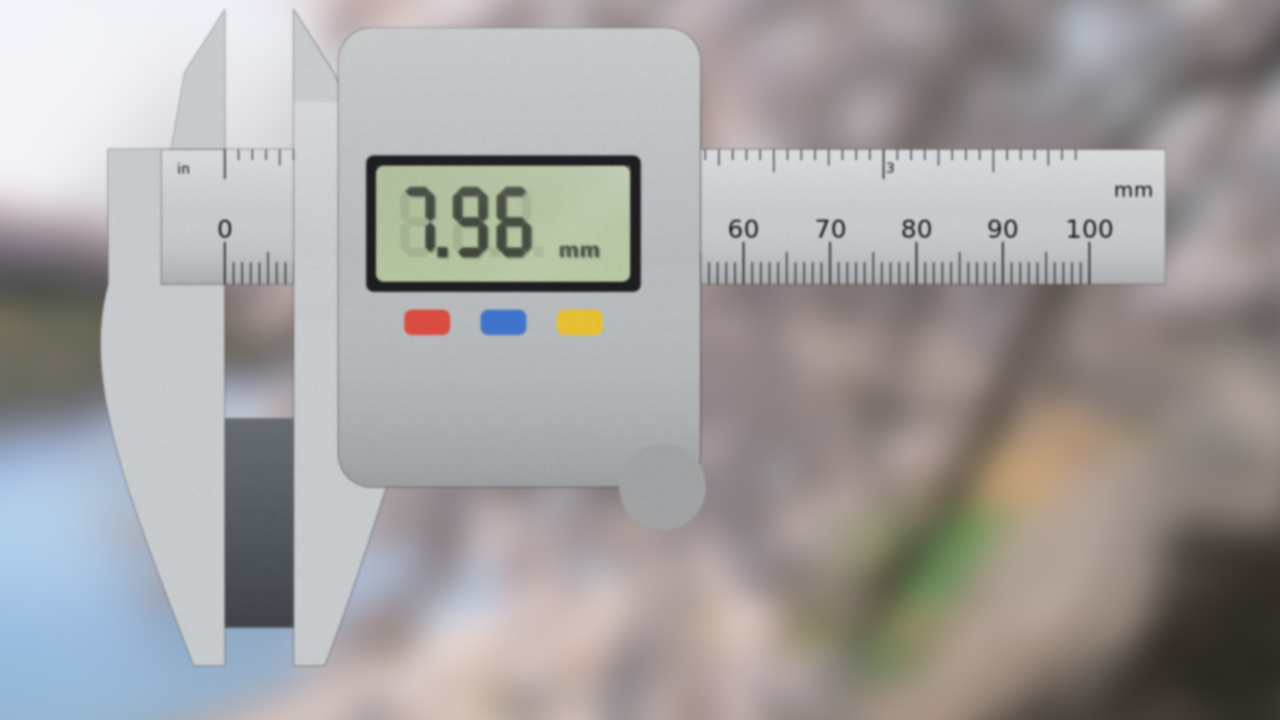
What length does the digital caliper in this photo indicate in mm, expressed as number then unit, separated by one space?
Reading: 7.96 mm
